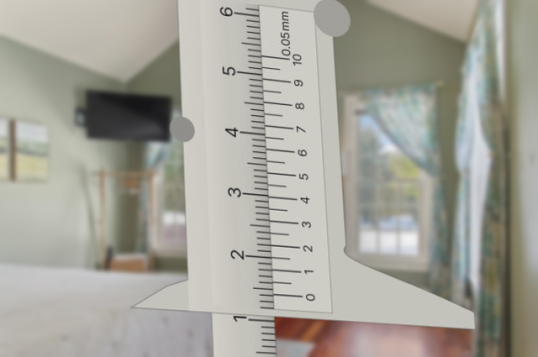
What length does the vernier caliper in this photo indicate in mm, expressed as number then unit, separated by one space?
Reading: 14.2 mm
